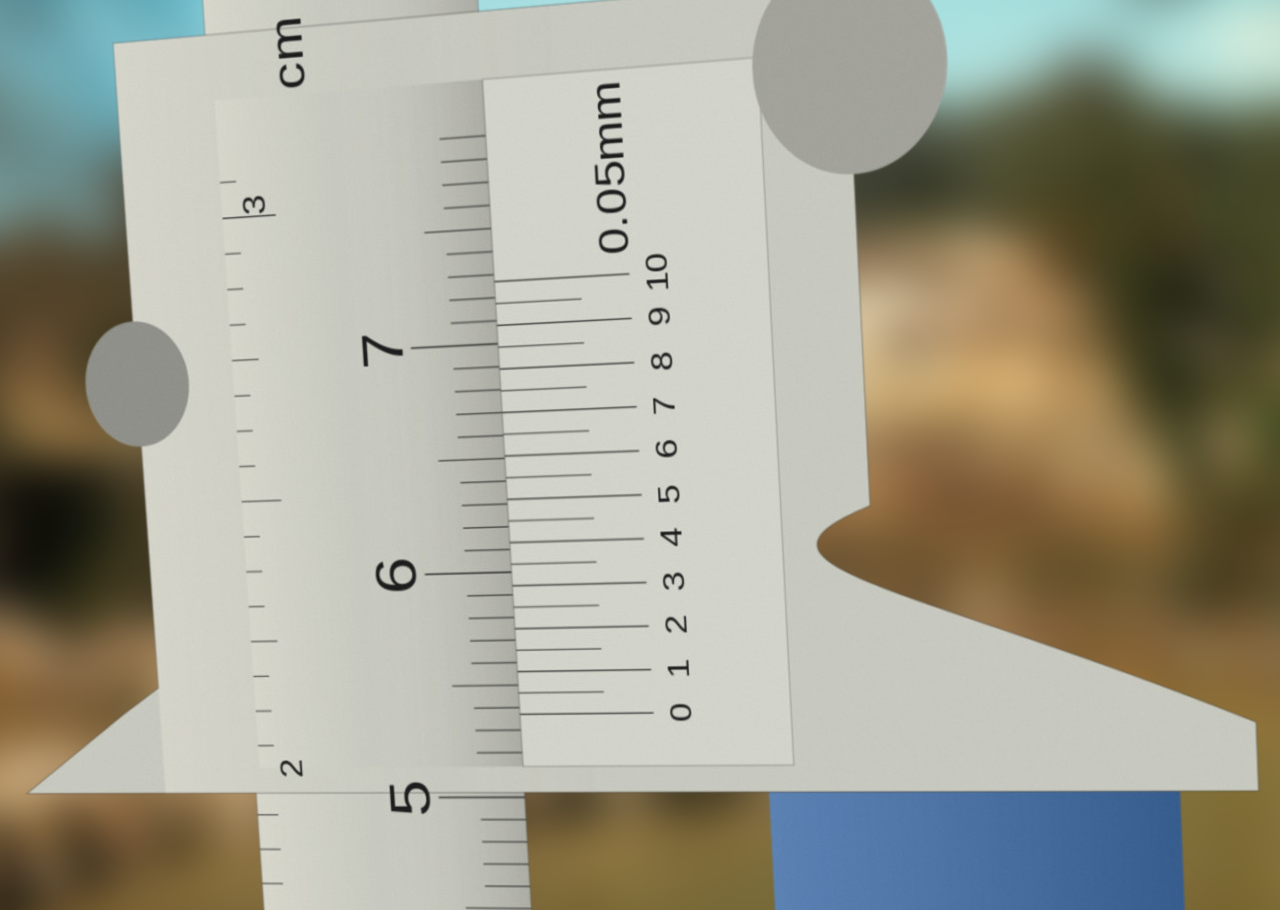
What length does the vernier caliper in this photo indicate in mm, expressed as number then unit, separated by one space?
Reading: 53.7 mm
